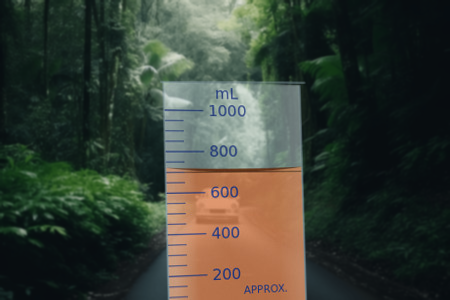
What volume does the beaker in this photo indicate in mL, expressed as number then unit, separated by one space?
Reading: 700 mL
